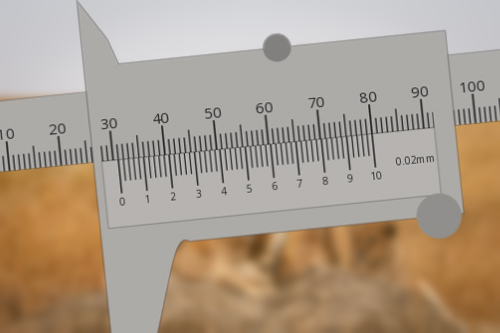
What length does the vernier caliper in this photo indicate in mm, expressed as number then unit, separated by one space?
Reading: 31.0 mm
